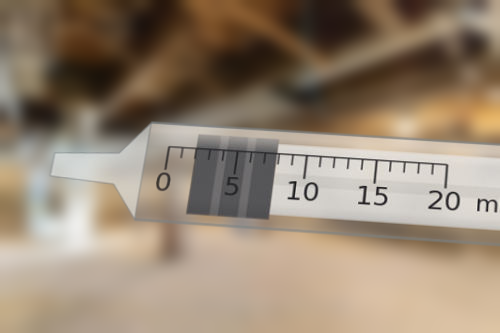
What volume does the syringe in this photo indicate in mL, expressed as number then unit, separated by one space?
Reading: 2 mL
